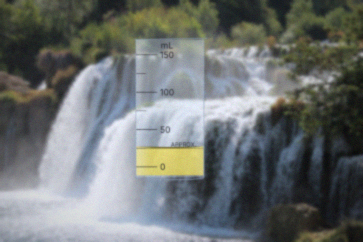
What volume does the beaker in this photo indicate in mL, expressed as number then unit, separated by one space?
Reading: 25 mL
